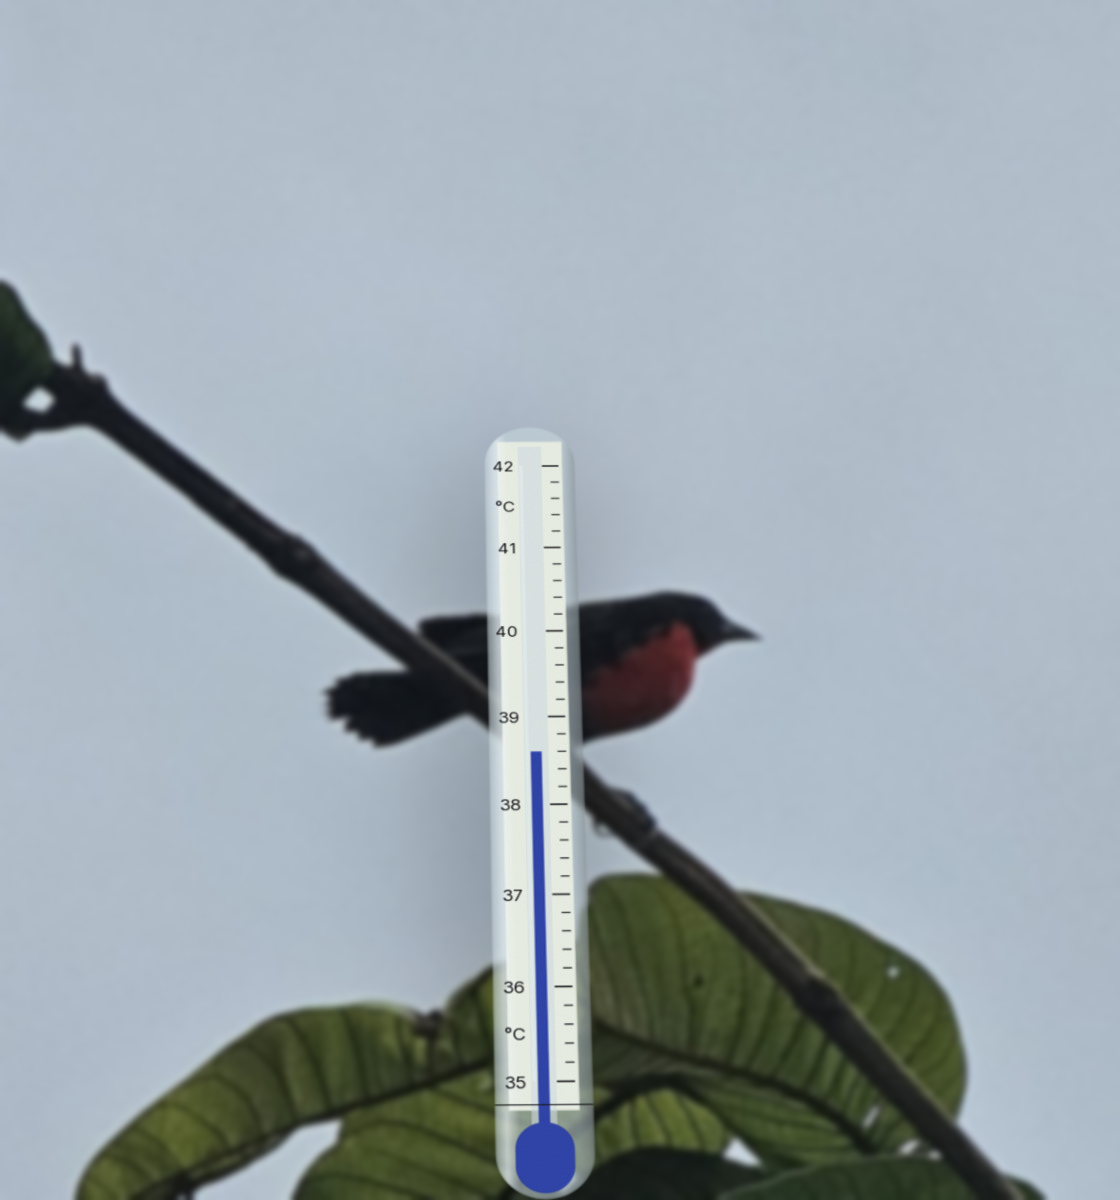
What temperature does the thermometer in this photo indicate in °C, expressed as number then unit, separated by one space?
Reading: 38.6 °C
